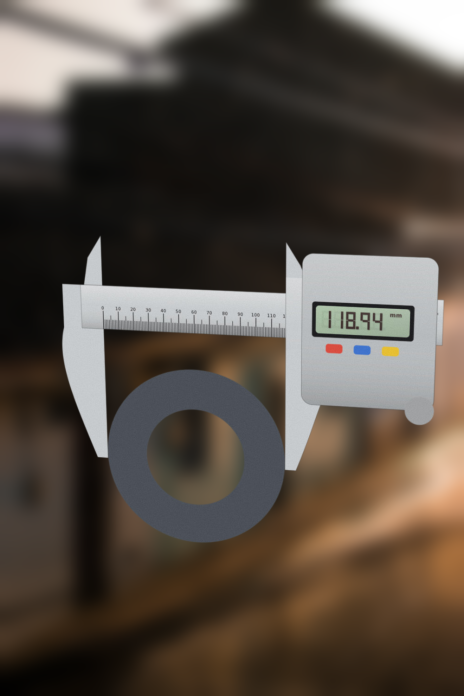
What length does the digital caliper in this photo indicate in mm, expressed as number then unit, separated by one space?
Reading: 118.94 mm
